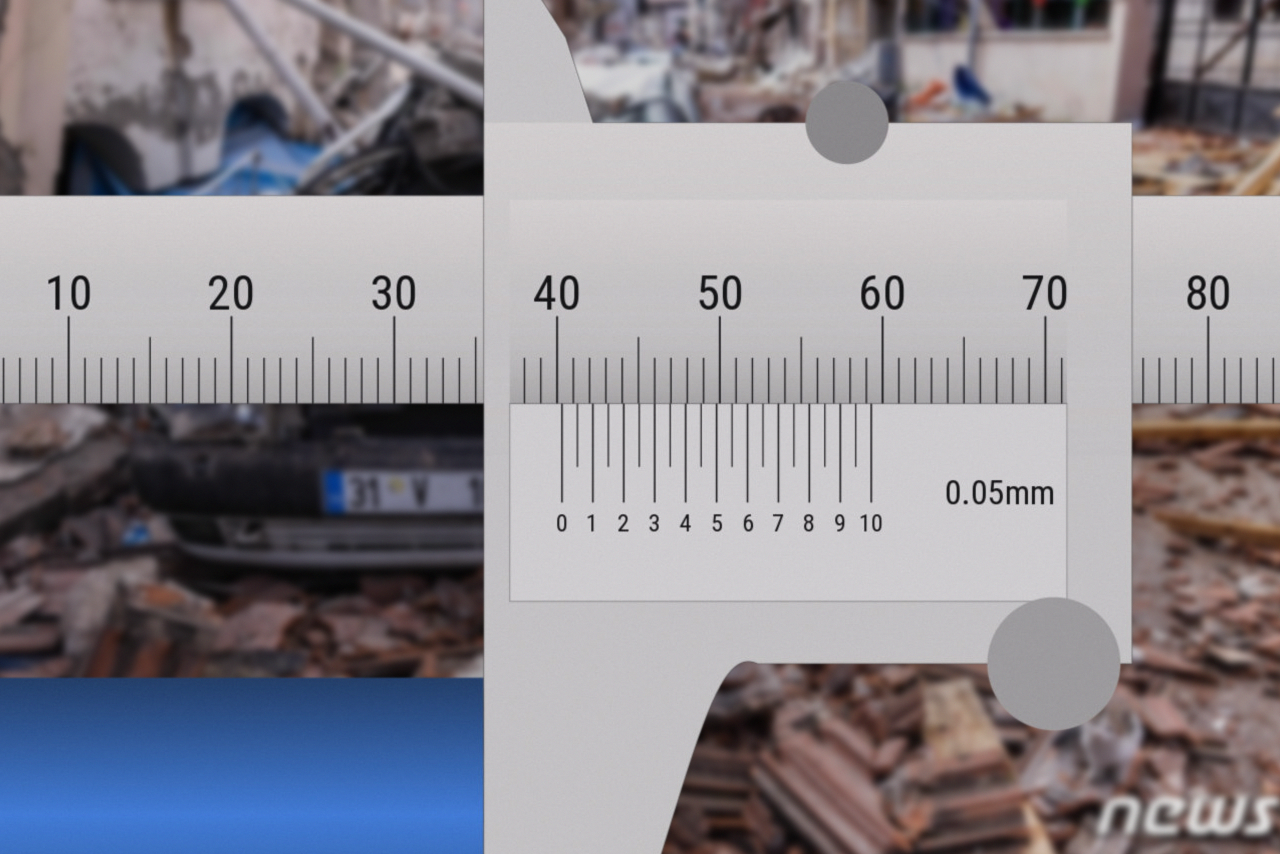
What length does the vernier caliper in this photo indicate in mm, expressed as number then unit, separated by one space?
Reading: 40.3 mm
